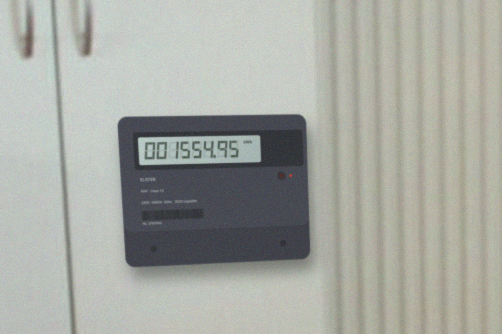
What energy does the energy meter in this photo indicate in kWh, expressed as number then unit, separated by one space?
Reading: 1554.95 kWh
